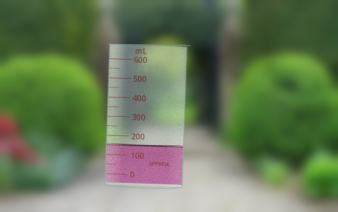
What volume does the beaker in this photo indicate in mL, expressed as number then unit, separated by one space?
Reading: 150 mL
